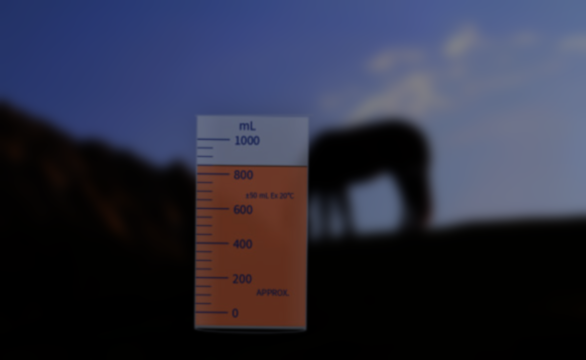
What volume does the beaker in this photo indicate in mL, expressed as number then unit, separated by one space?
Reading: 850 mL
